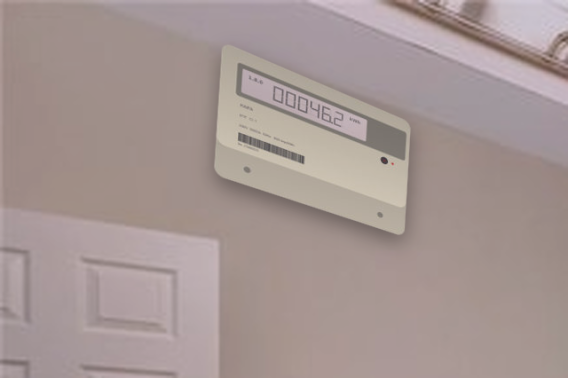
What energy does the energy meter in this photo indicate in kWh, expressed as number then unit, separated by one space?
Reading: 46.2 kWh
